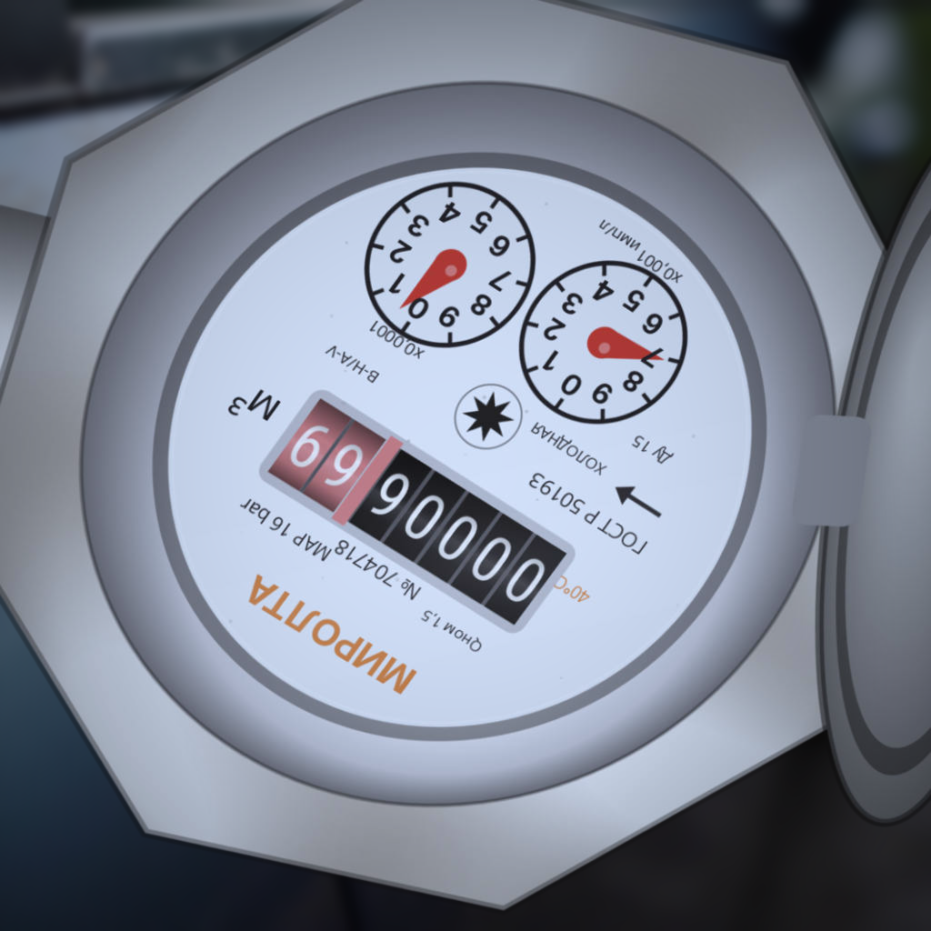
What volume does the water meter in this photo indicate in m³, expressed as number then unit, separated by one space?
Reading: 6.6970 m³
